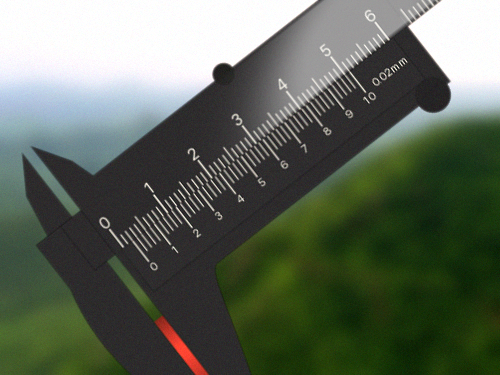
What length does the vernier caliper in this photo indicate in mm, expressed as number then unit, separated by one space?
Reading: 2.0 mm
